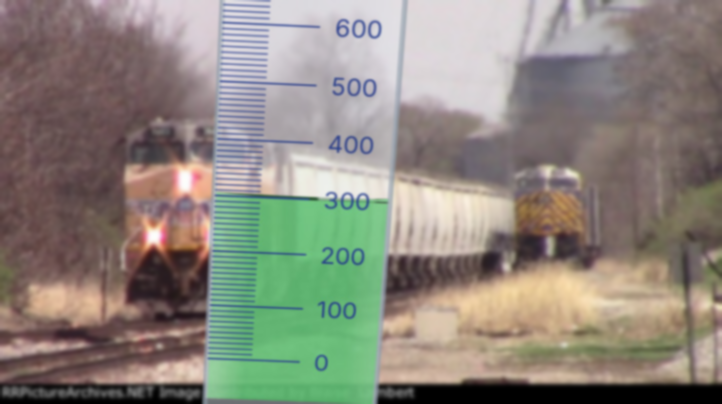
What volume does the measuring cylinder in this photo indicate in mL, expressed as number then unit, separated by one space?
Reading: 300 mL
